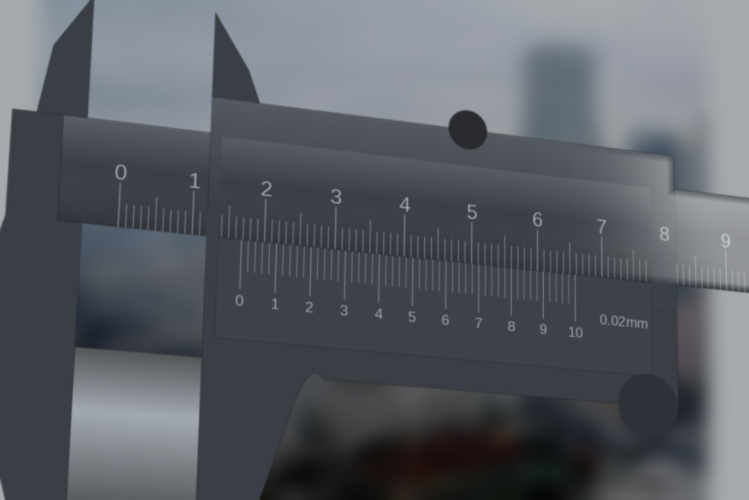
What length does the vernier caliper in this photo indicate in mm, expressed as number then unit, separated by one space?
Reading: 16.8 mm
